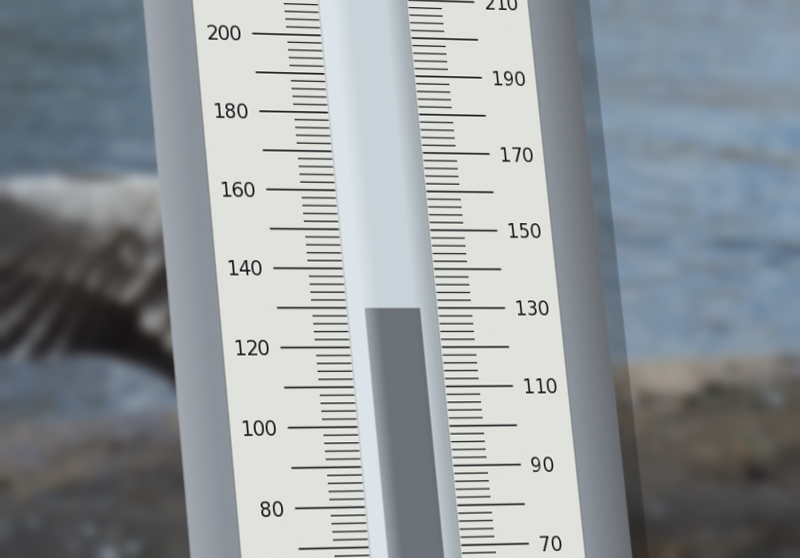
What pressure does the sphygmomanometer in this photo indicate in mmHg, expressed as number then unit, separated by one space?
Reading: 130 mmHg
